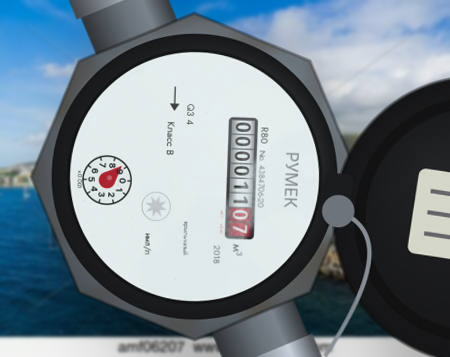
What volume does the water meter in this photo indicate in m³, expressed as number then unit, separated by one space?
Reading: 11.078 m³
